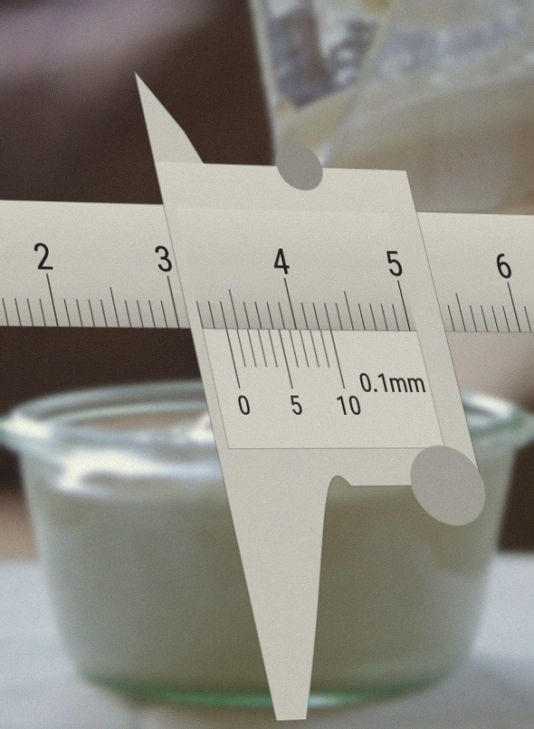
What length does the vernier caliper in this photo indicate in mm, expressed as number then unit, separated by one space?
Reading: 34.0 mm
